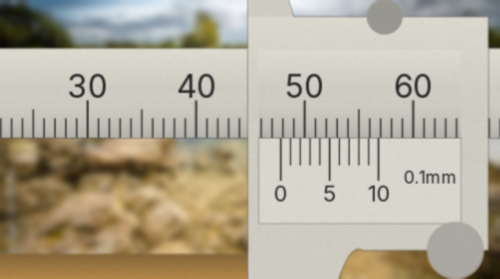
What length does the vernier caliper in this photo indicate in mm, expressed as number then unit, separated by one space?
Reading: 47.8 mm
